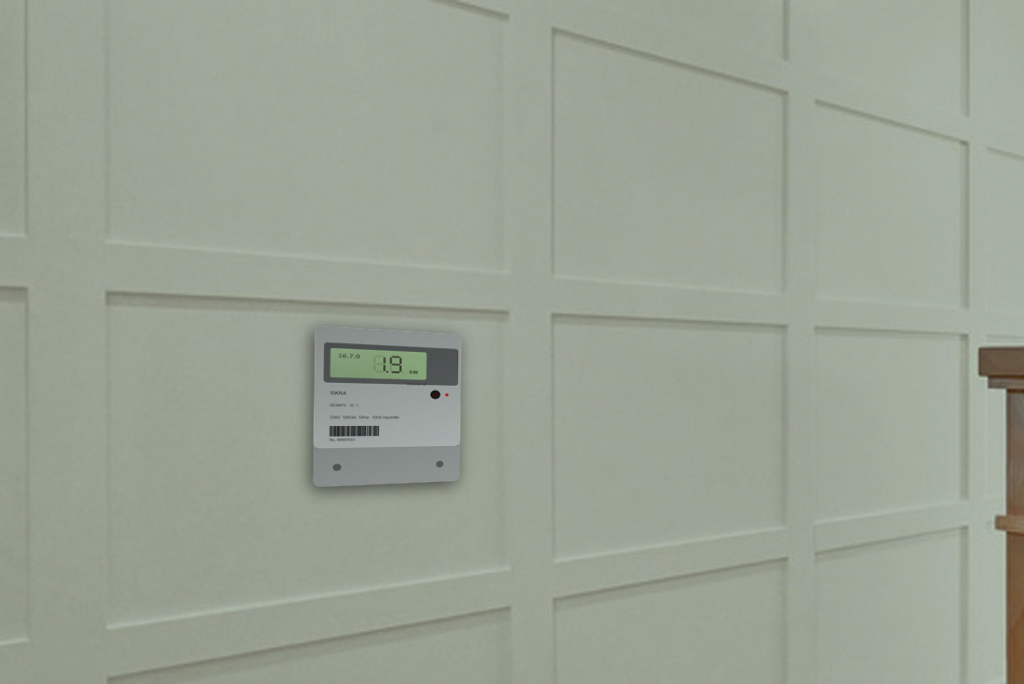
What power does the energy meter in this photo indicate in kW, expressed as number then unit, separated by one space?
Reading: 1.9 kW
